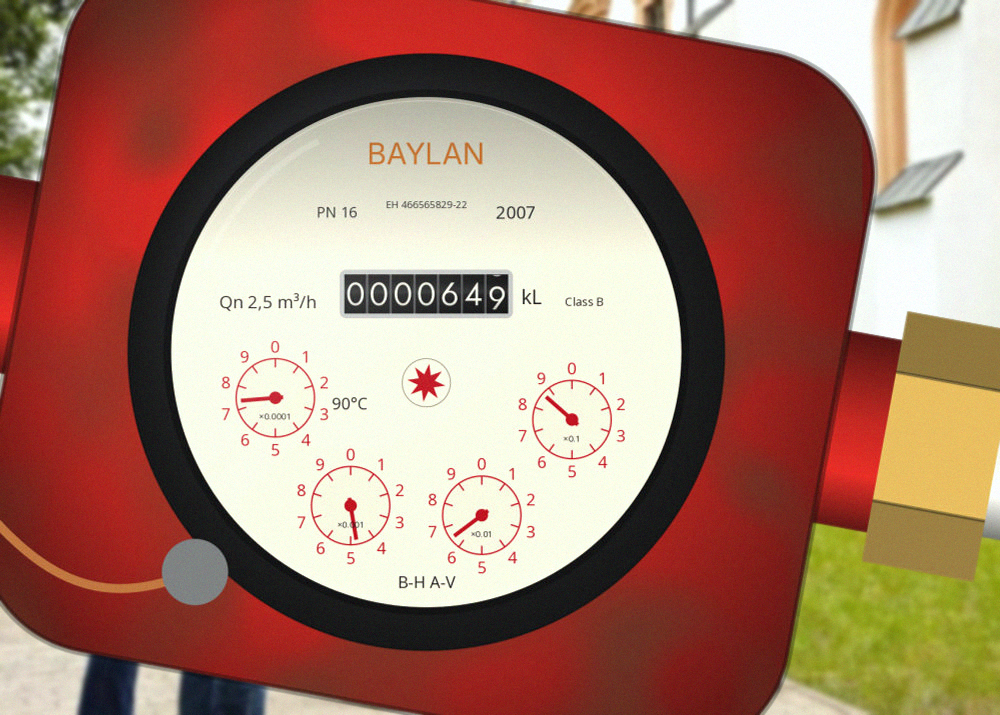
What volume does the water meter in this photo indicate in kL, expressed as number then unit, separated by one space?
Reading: 648.8647 kL
